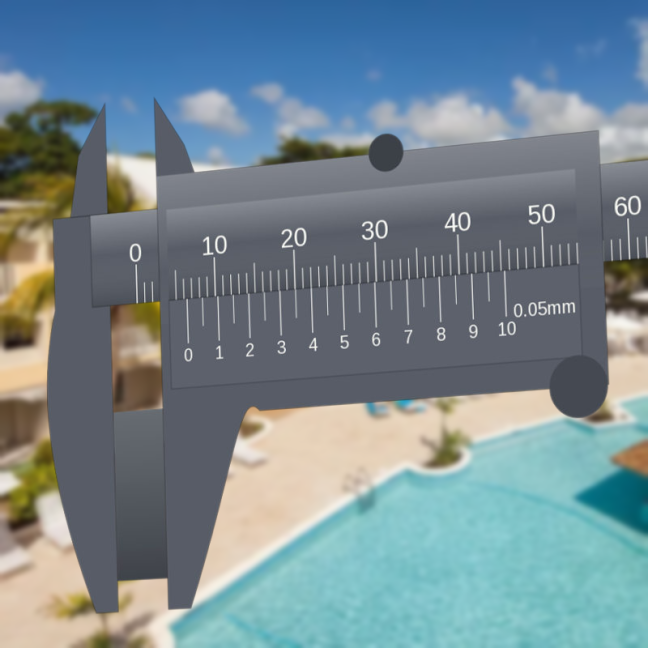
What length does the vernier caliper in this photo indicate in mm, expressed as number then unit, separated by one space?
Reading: 6.4 mm
